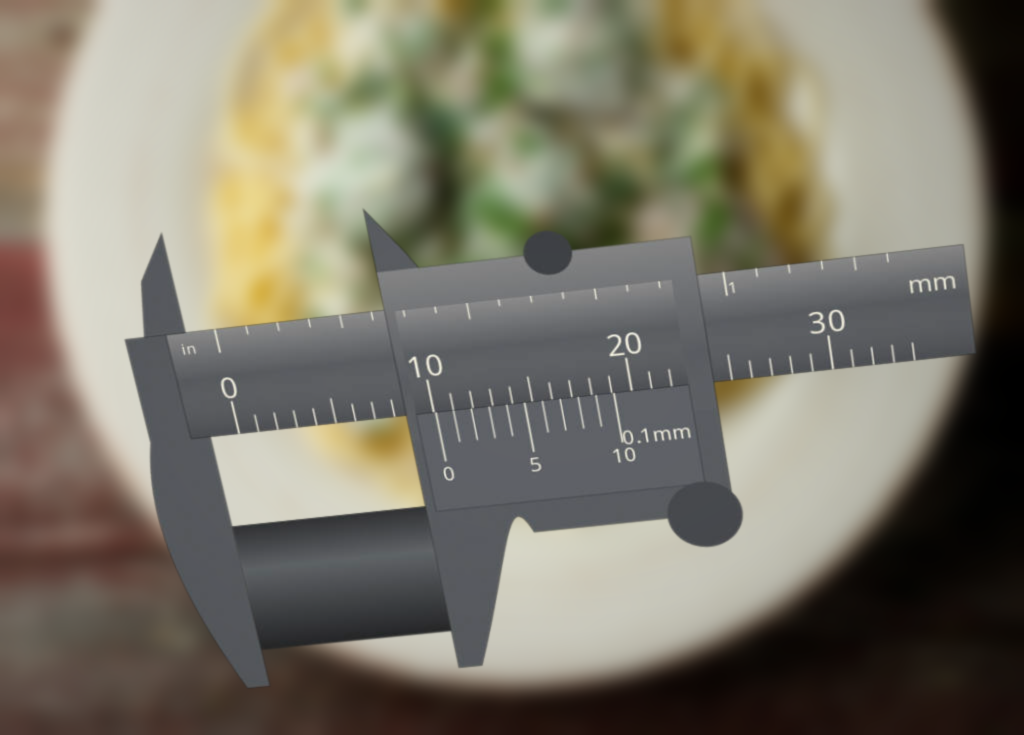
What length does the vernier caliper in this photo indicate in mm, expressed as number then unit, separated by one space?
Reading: 10.1 mm
